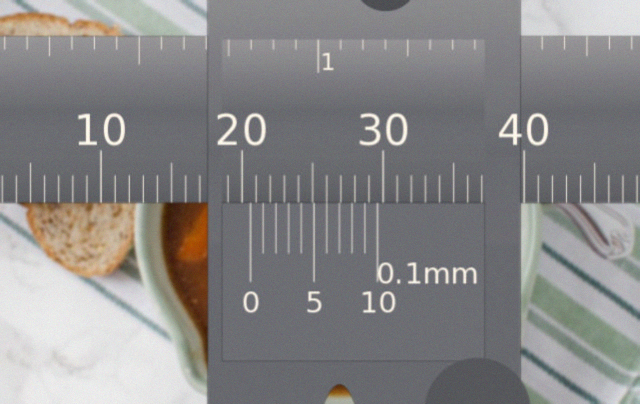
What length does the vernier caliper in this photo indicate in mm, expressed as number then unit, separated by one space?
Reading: 20.6 mm
